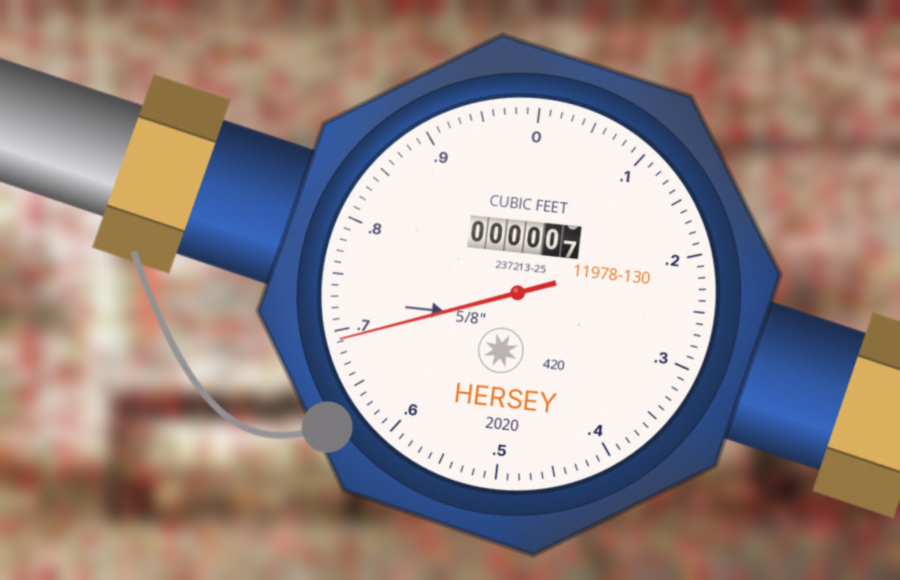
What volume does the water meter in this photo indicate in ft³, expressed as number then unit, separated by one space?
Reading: 6.69 ft³
